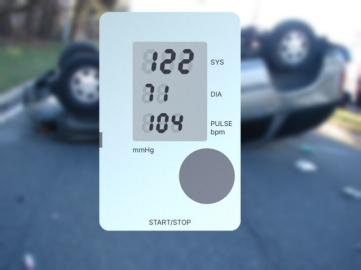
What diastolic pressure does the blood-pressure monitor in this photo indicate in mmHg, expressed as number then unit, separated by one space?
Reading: 71 mmHg
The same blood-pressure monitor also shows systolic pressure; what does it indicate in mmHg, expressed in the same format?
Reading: 122 mmHg
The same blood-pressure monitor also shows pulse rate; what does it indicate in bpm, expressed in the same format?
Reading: 104 bpm
